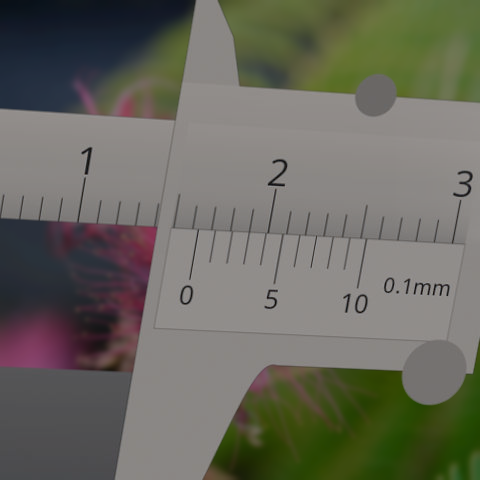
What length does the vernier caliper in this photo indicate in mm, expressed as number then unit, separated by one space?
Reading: 16.3 mm
